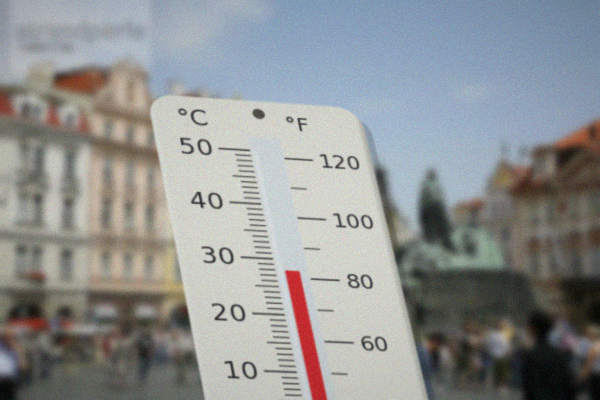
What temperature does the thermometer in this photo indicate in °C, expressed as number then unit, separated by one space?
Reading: 28 °C
